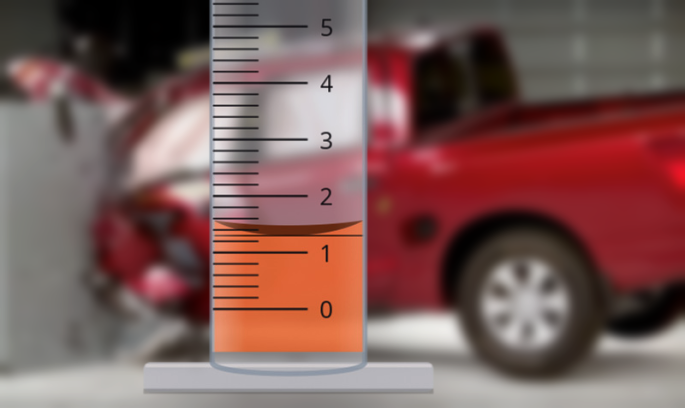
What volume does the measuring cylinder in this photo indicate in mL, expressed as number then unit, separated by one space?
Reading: 1.3 mL
